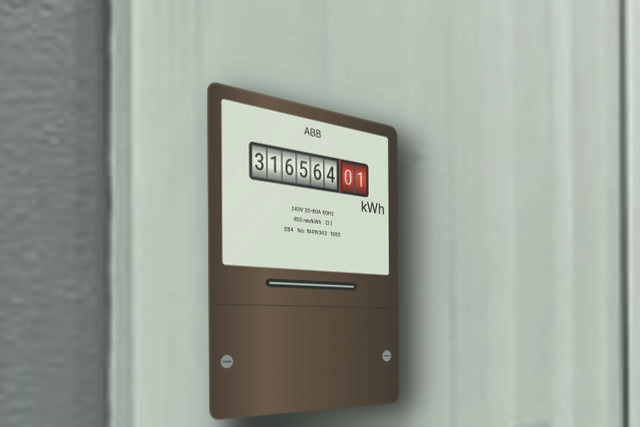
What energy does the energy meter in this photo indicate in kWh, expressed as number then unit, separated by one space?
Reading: 316564.01 kWh
